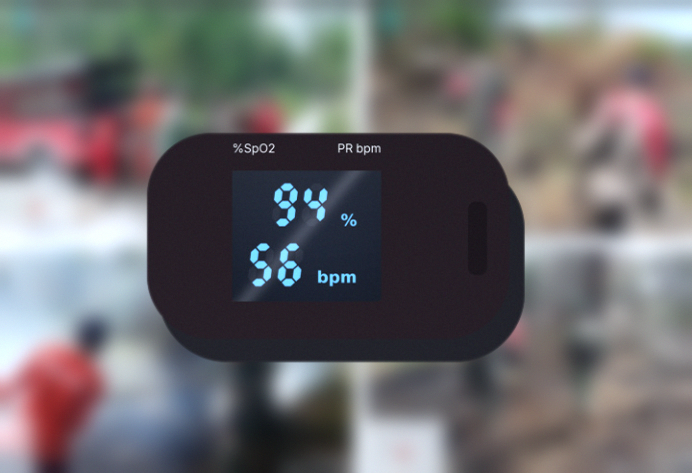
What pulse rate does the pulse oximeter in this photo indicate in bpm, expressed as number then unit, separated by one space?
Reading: 56 bpm
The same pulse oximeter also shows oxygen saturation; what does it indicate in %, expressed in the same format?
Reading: 94 %
